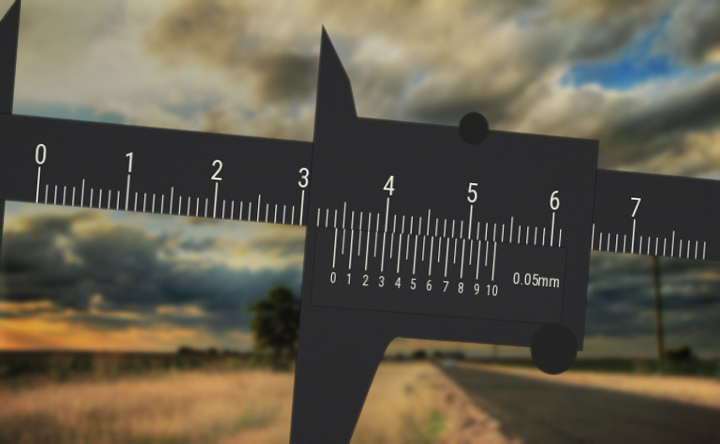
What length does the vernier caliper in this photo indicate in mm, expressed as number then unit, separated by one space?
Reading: 34.2 mm
